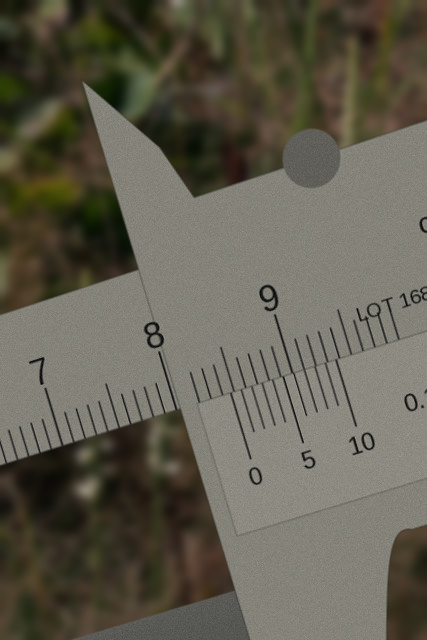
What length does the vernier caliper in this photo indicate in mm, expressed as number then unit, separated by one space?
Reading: 84.7 mm
